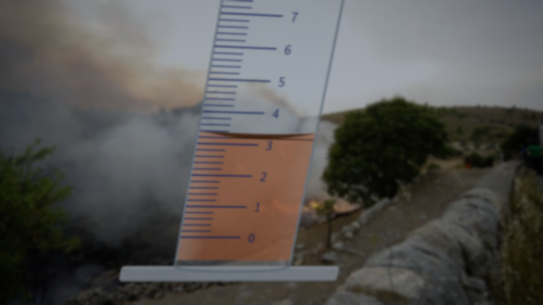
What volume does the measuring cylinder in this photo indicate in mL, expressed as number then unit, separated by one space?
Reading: 3.2 mL
